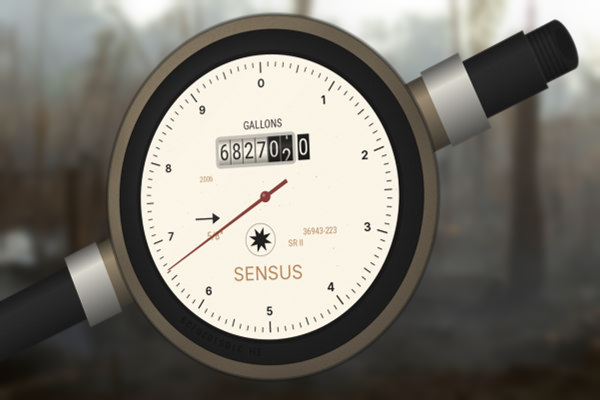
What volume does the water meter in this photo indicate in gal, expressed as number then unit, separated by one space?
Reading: 6827016.6 gal
